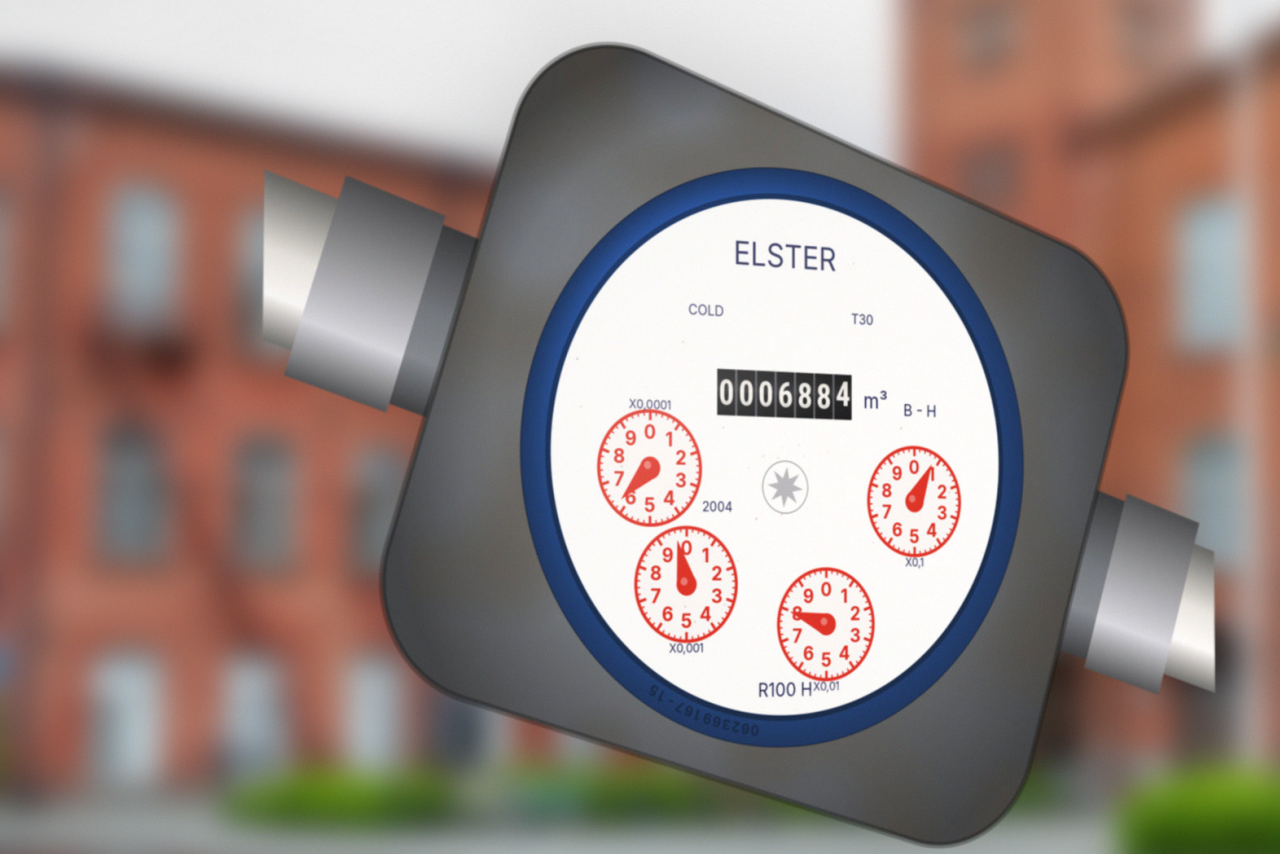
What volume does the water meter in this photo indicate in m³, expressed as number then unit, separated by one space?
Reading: 6884.0796 m³
